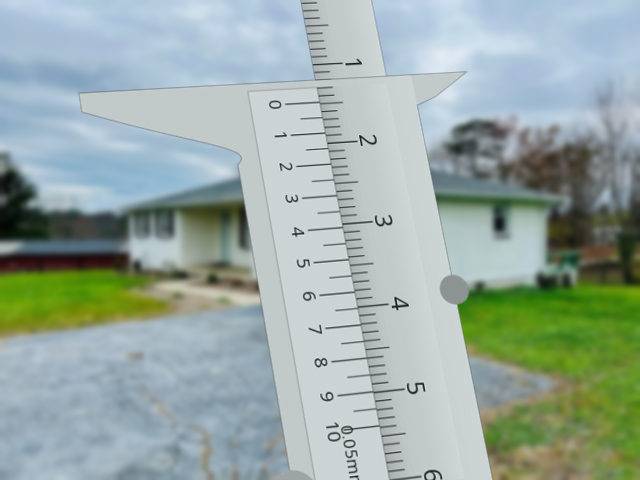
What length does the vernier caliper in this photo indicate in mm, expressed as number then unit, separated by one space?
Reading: 14.8 mm
